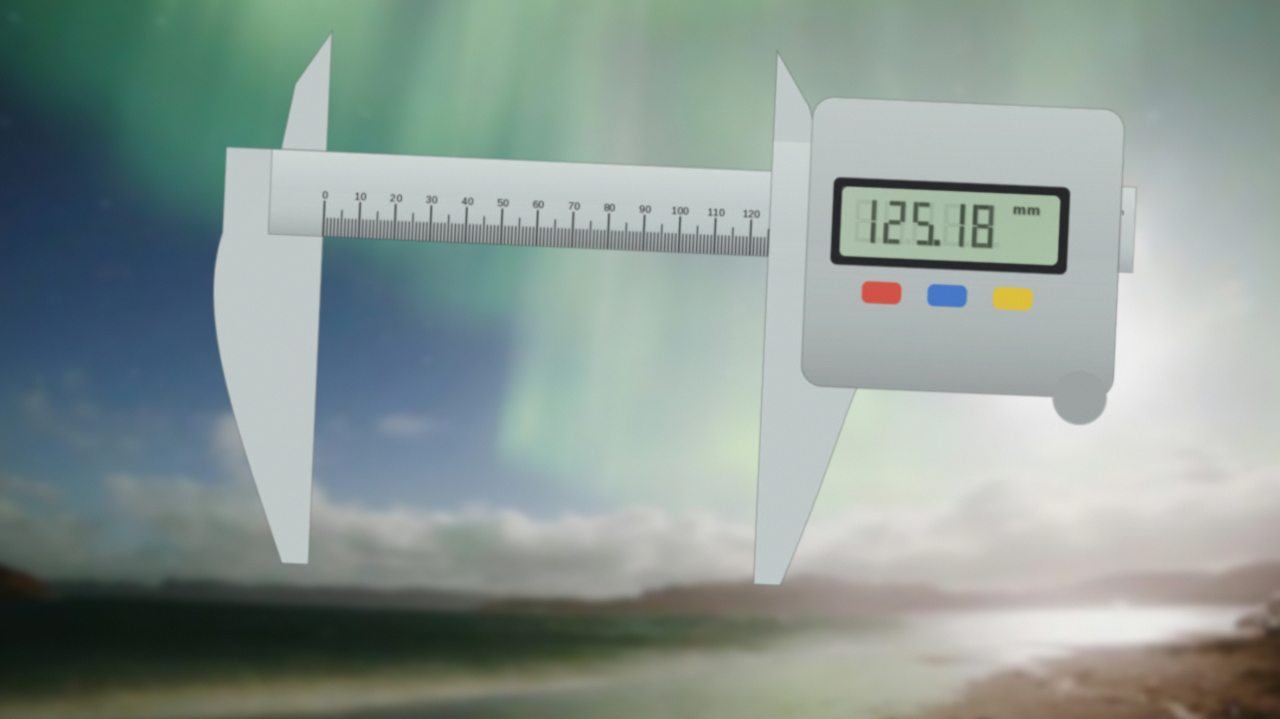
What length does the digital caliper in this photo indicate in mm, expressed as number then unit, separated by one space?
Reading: 125.18 mm
